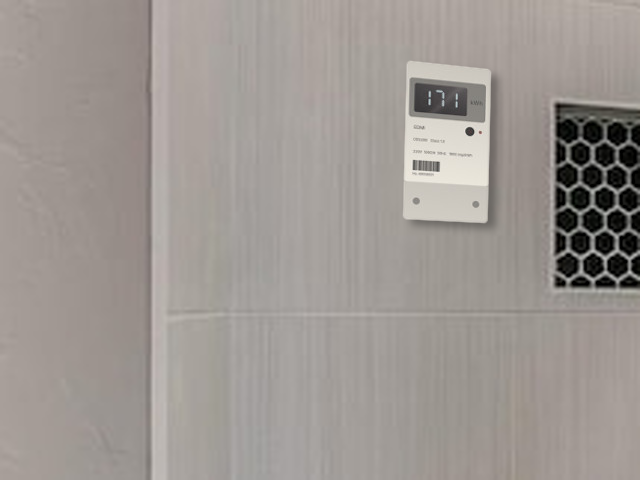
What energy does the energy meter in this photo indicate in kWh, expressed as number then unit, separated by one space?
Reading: 171 kWh
